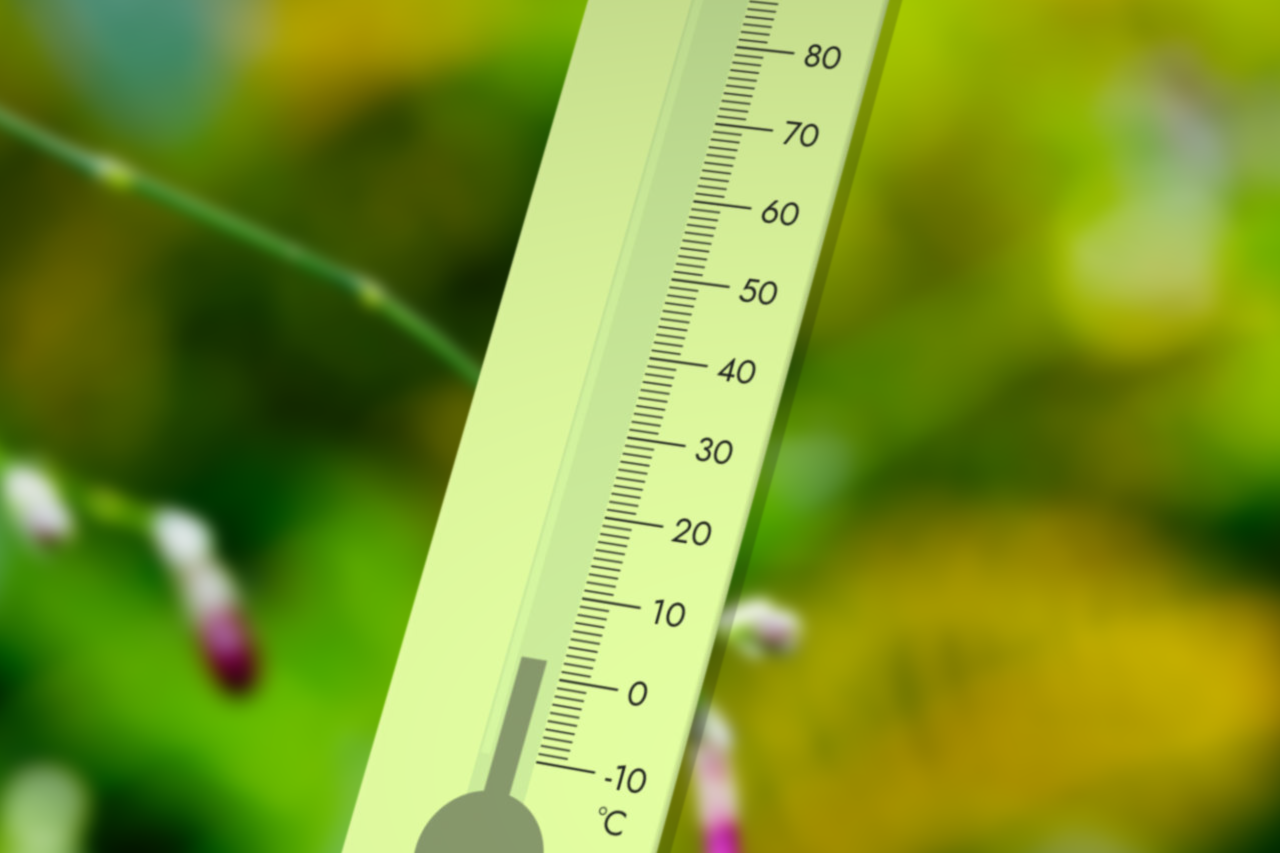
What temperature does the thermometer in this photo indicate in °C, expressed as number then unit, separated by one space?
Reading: 2 °C
